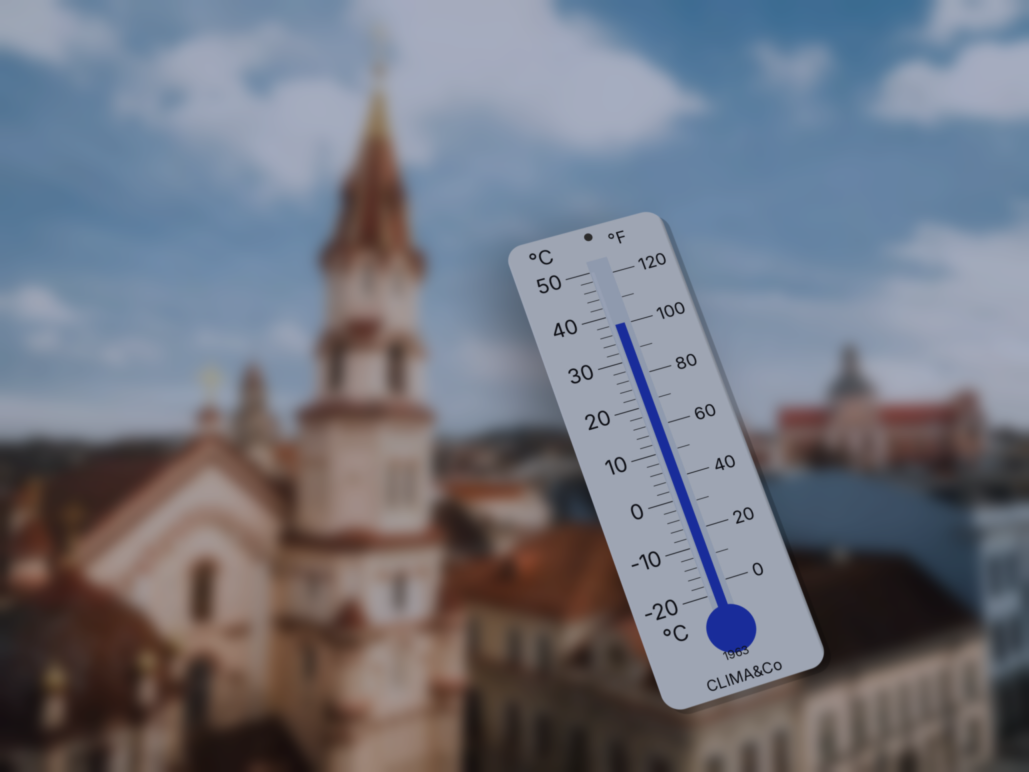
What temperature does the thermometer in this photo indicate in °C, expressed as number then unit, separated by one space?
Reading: 38 °C
